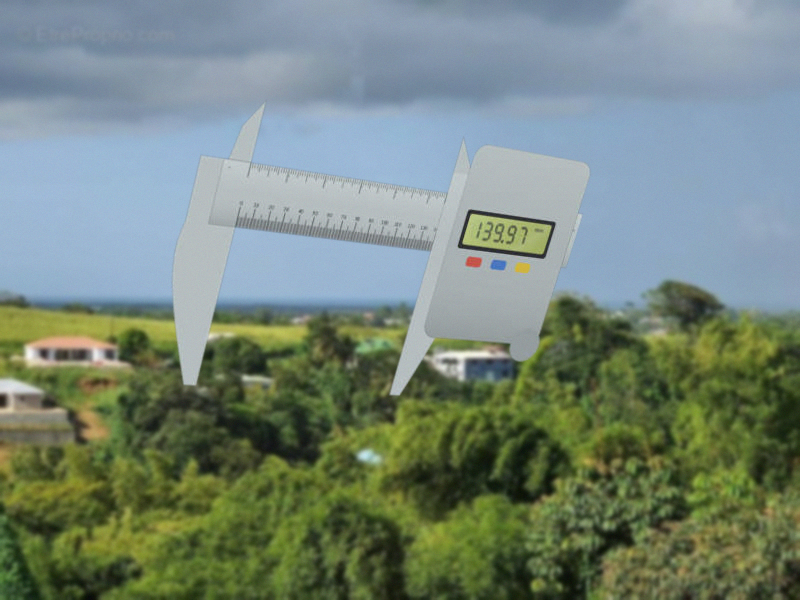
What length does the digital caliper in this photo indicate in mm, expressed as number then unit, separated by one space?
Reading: 139.97 mm
